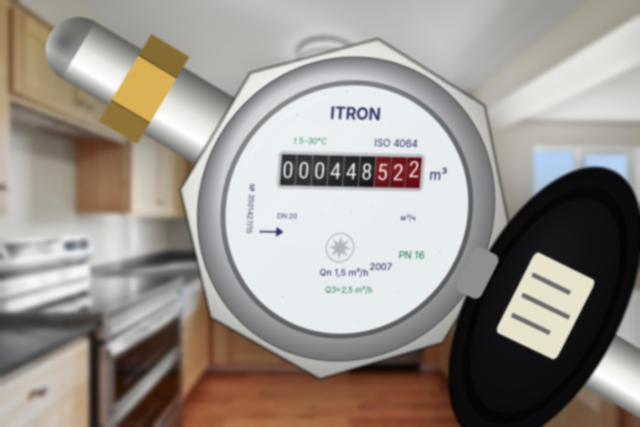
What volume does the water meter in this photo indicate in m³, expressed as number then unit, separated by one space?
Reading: 448.522 m³
